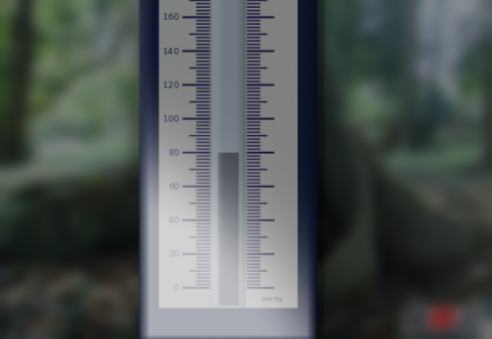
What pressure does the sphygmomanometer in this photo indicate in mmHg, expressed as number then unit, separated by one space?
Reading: 80 mmHg
